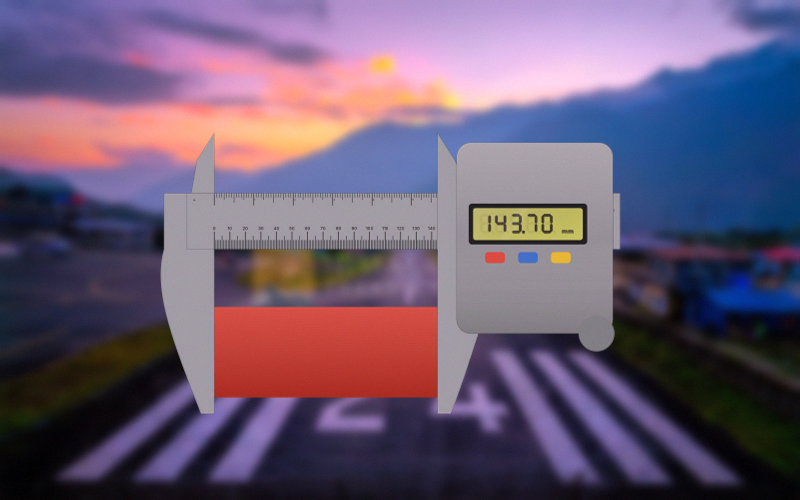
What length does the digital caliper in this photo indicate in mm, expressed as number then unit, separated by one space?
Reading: 143.70 mm
